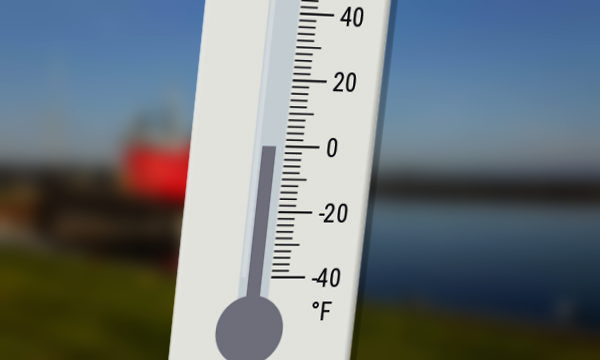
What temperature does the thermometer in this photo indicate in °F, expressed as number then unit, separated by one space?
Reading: 0 °F
